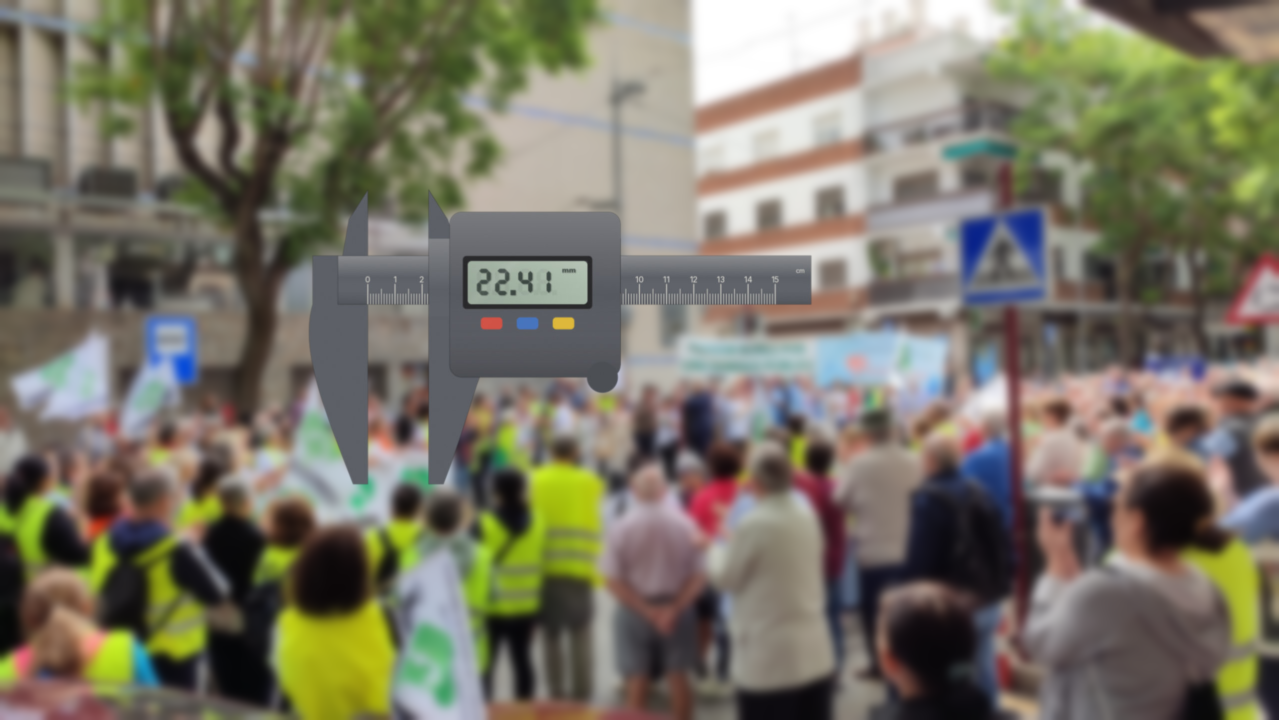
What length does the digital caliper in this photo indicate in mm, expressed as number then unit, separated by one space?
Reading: 22.41 mm
